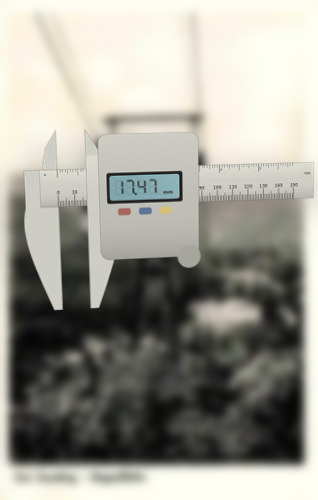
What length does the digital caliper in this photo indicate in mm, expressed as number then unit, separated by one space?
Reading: 17.47 mm
